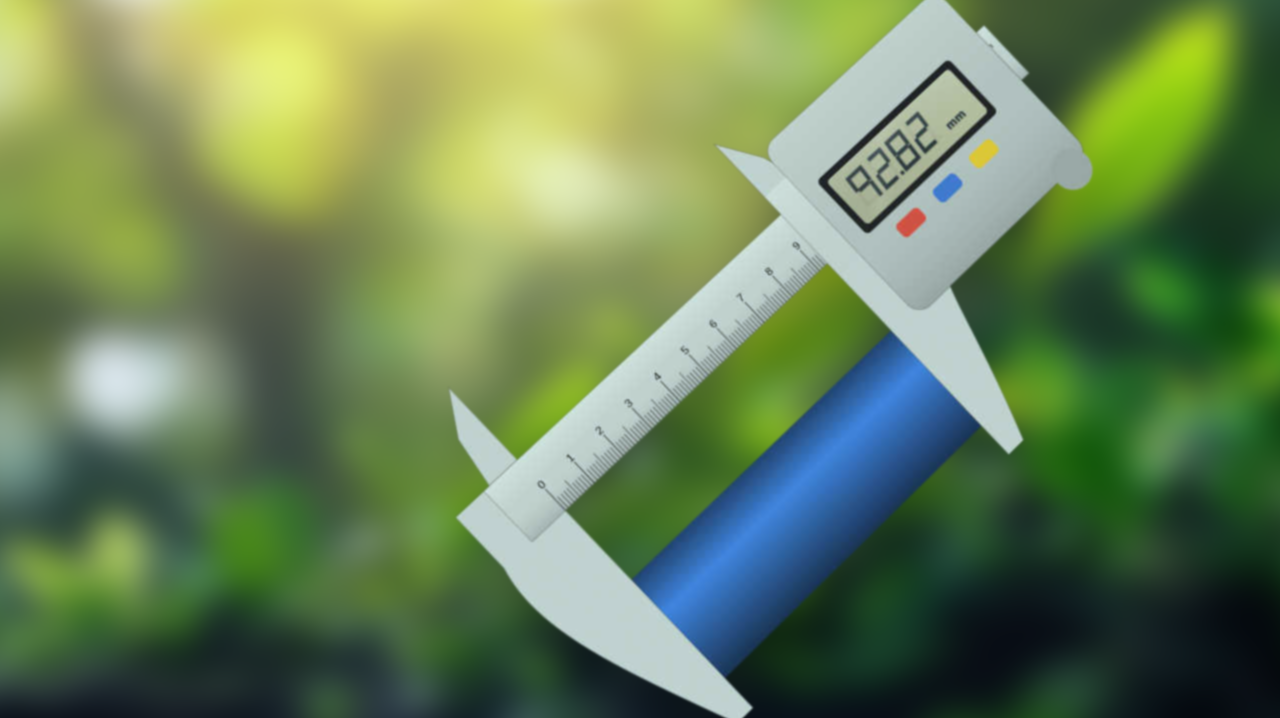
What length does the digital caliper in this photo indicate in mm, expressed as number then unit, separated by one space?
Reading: 92.82 mm
